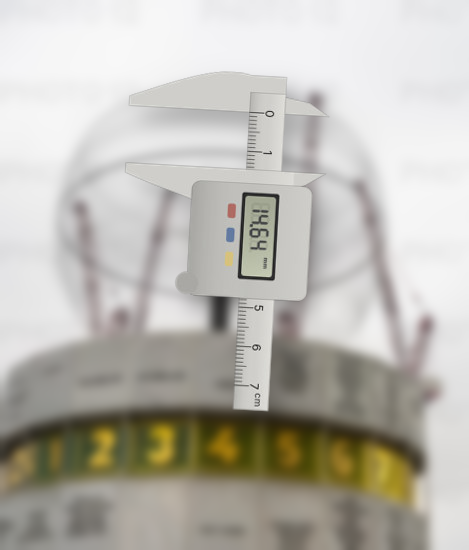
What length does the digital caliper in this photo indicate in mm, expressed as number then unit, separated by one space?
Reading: 14.64 mm
